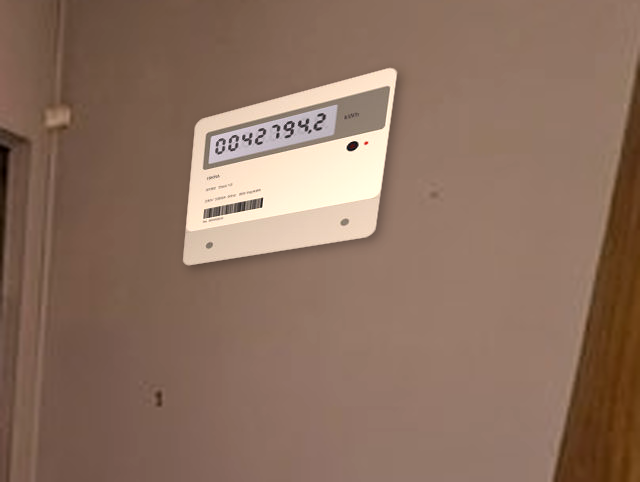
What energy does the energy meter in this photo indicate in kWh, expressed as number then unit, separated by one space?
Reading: 42794.2 kWh
